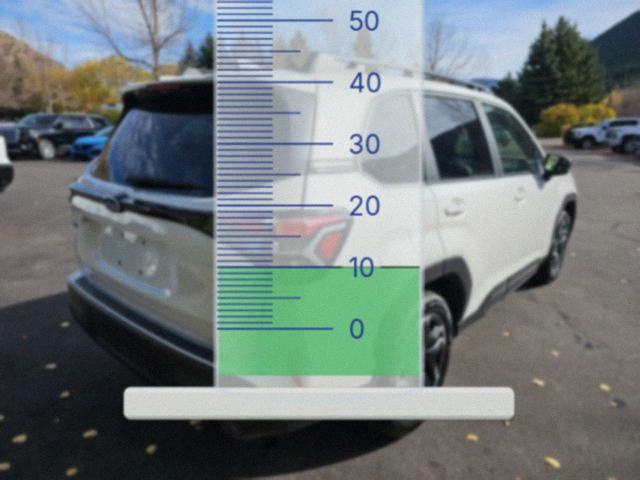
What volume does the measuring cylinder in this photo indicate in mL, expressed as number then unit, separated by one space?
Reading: 10 mL
